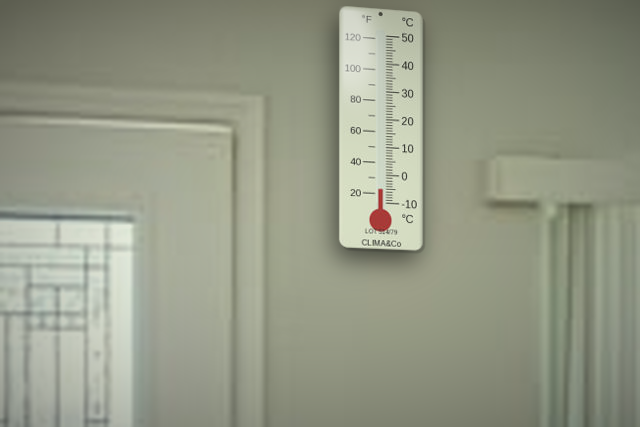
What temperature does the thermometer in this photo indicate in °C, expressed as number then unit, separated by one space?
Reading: -5 °C
